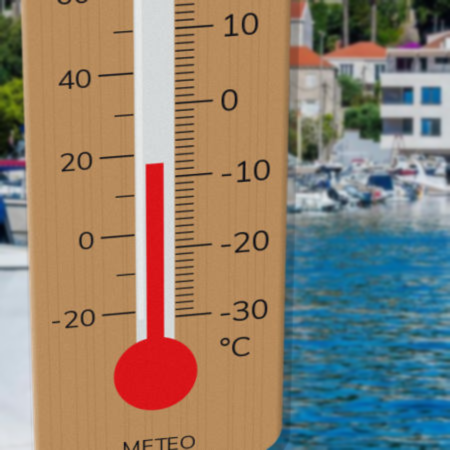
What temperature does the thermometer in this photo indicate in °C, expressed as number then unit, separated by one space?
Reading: -8 °C
